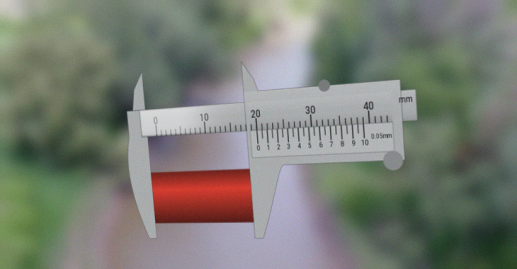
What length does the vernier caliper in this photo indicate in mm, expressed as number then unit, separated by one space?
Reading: 20.0 mm
